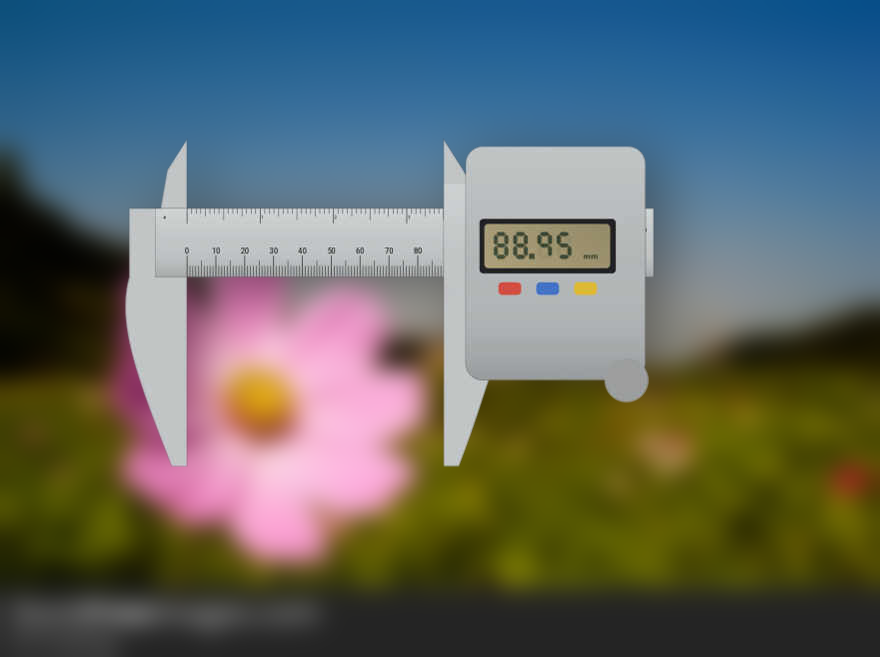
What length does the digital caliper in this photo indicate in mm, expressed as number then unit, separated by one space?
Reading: 88.95 mm
